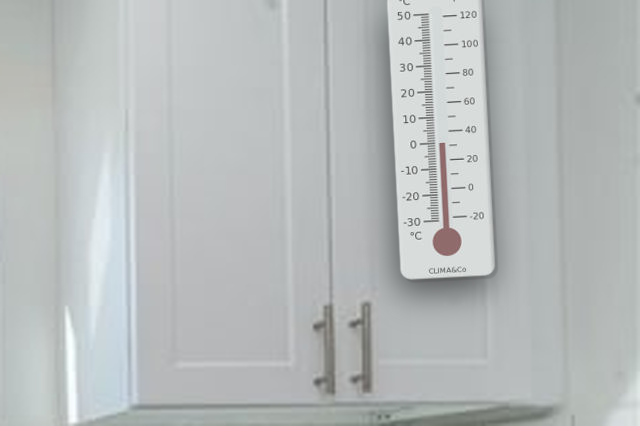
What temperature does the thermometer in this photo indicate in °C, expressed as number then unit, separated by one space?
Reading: 0 °C
